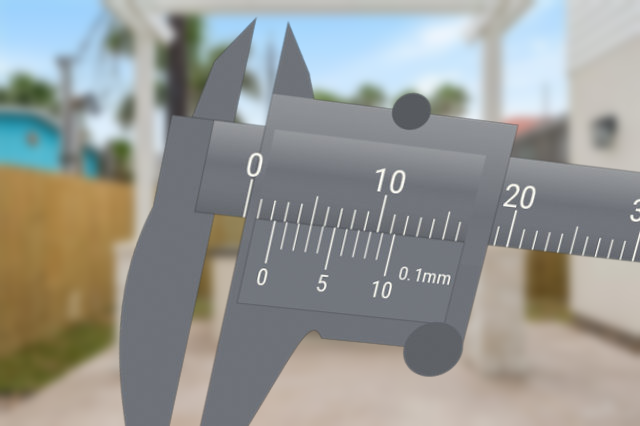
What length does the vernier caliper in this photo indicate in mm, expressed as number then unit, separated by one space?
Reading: 2.3 mm
